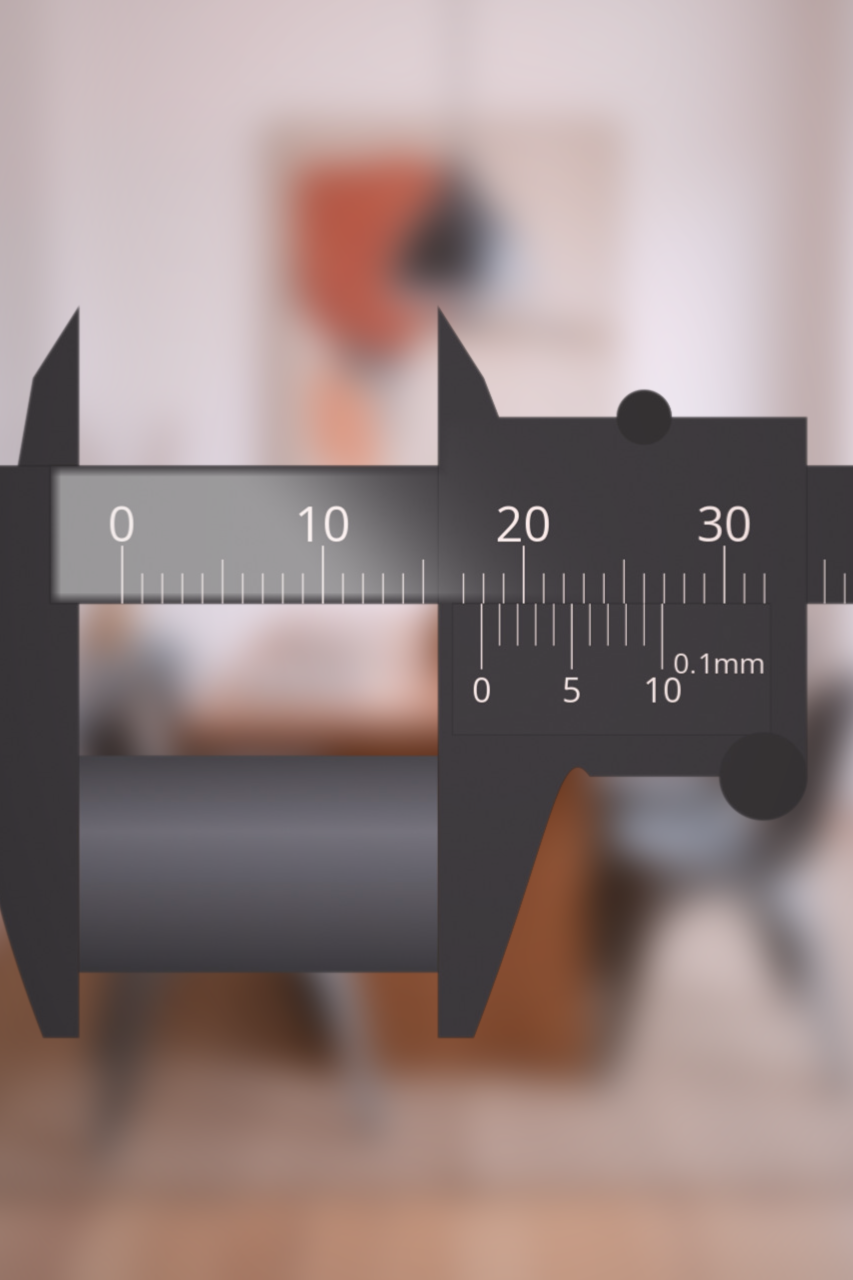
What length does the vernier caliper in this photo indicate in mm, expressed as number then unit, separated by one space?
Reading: 17.9 mm
